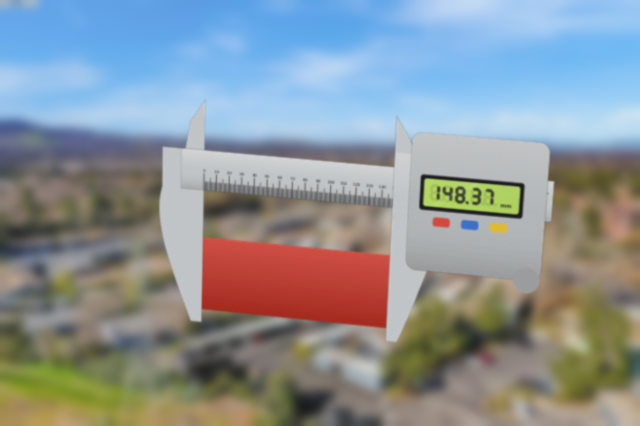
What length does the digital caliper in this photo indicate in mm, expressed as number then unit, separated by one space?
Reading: 148.37 mm
